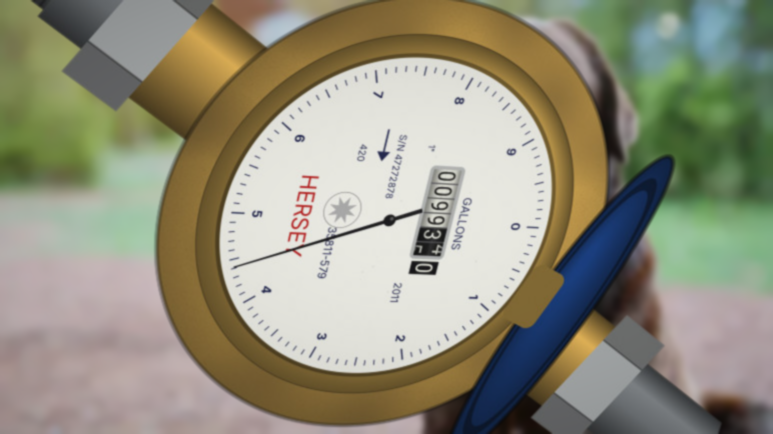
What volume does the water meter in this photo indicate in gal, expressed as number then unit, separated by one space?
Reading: 99344.4 gal
